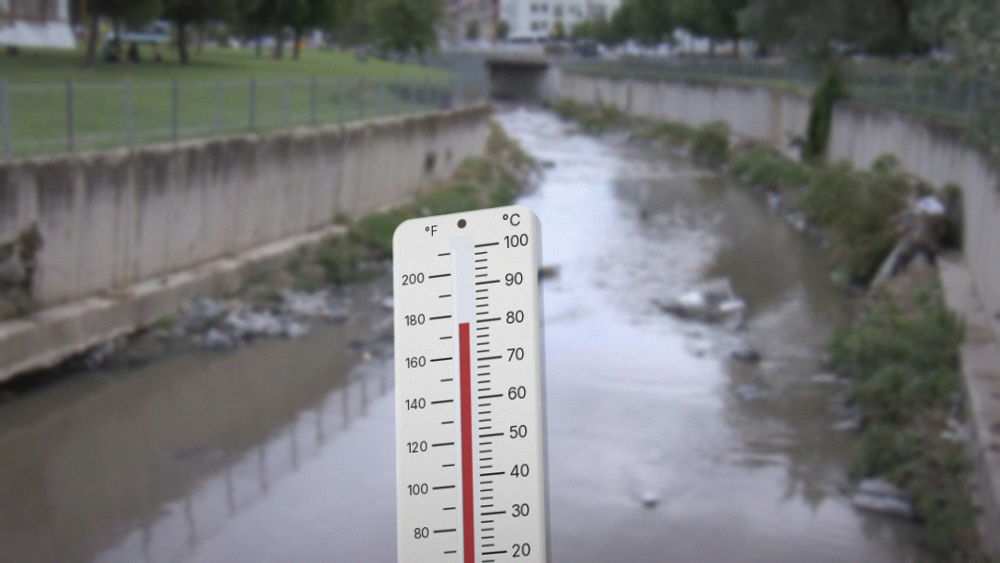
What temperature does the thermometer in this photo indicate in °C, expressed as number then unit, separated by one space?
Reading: 80 °C
